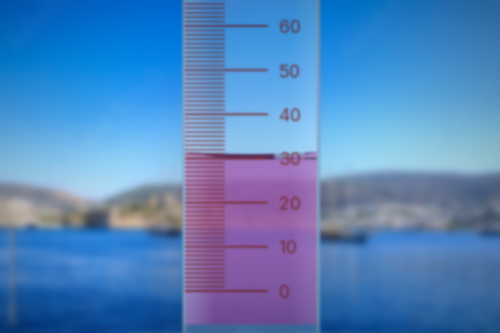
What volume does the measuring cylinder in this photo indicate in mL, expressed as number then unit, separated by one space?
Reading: 30 mL
